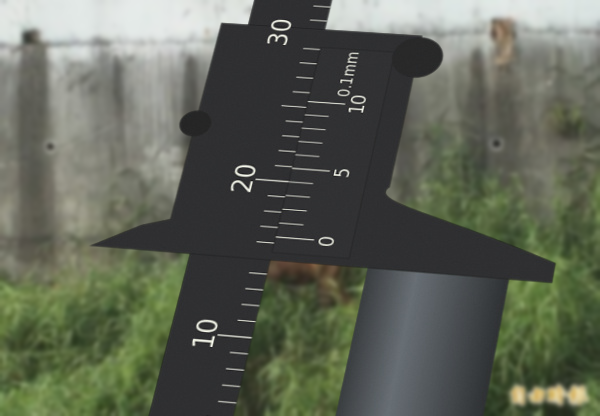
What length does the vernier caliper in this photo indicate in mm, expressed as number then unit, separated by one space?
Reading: 16.4 mm
